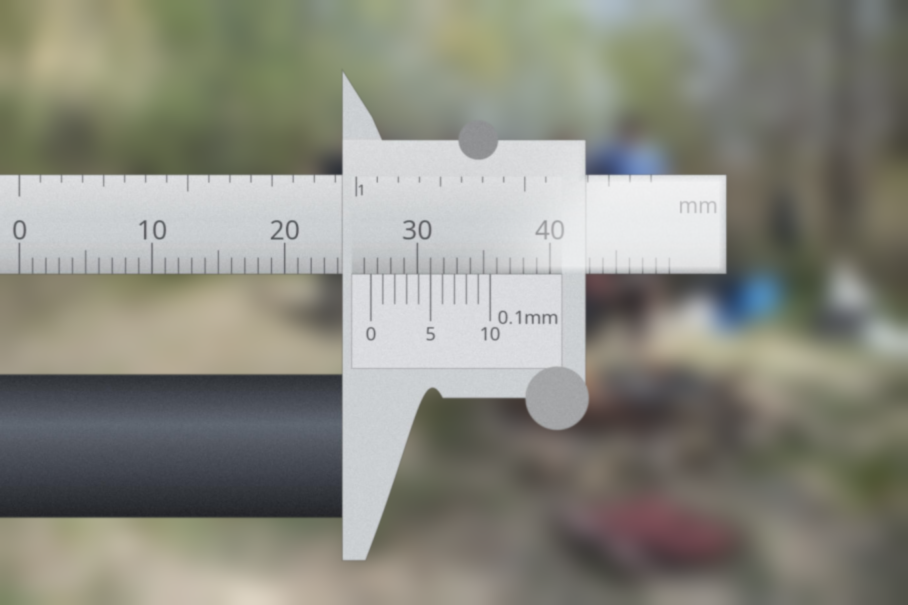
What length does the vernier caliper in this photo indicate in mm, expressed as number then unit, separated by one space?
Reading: 26.5 mm
